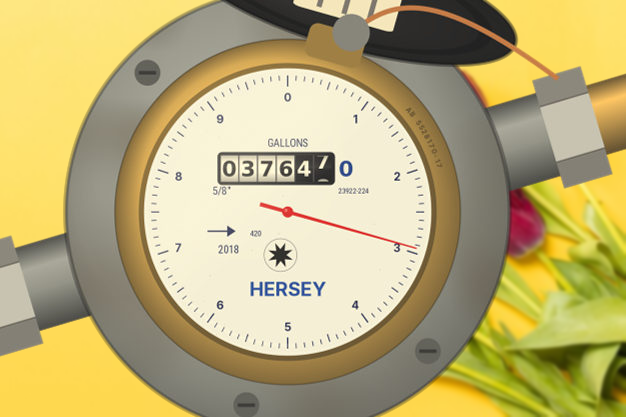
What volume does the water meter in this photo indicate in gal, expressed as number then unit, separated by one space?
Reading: 376472.9 gal
